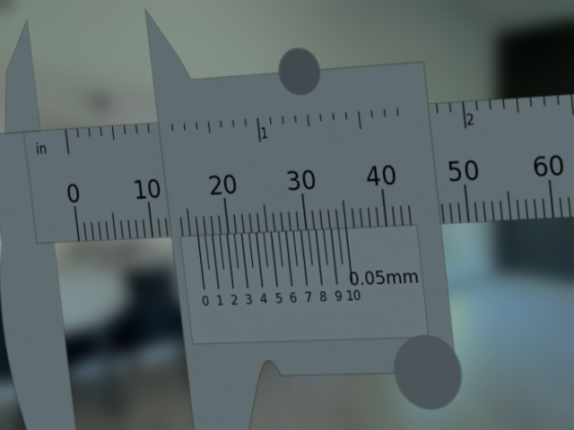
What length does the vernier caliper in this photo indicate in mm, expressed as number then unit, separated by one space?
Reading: 16.0 mm
